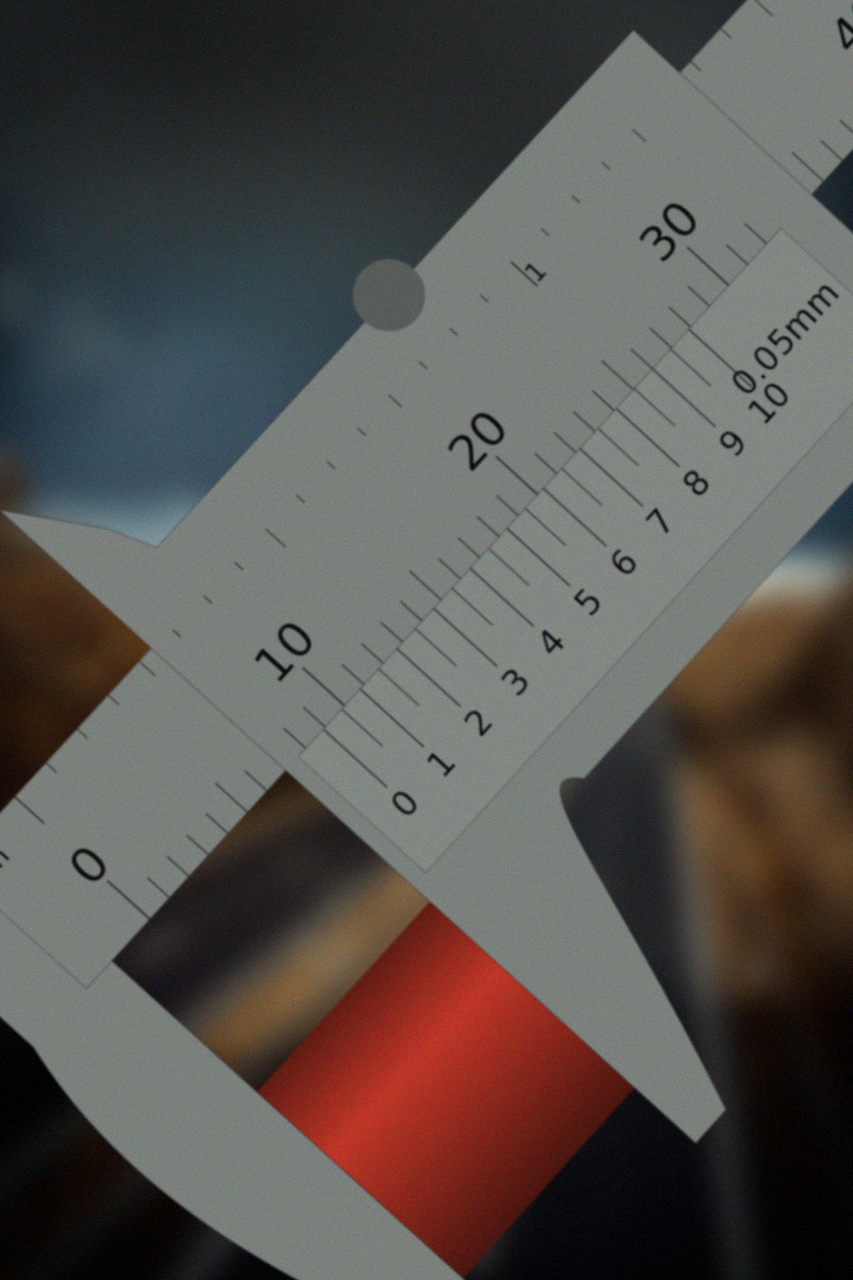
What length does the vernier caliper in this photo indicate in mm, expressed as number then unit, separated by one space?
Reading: 8.9 mm
